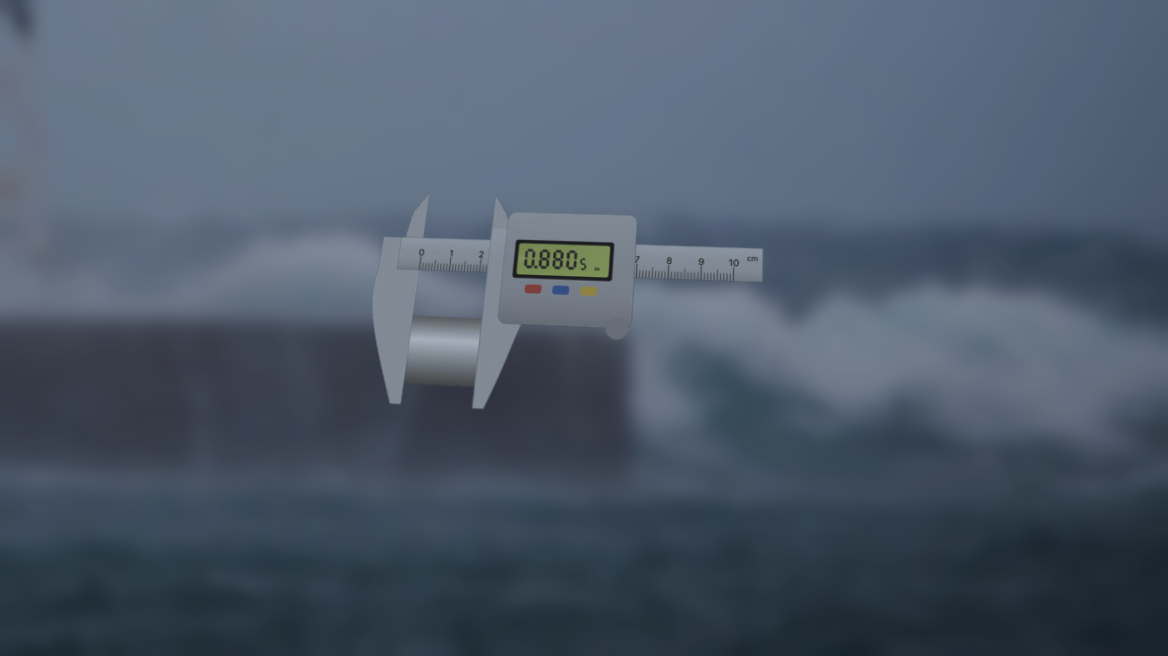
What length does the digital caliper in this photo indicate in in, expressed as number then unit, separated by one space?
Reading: 0.8805 in
